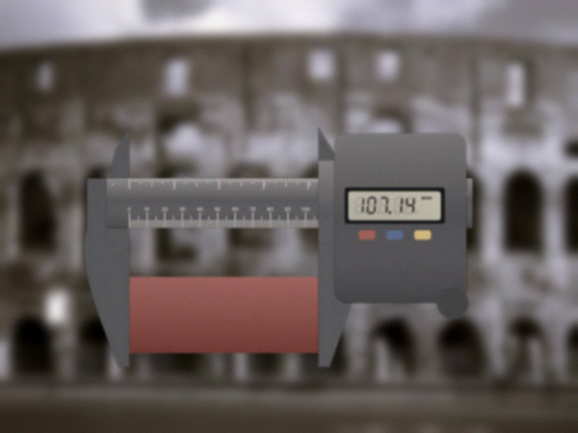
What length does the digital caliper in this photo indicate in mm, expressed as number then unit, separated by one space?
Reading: 107.14 mm
